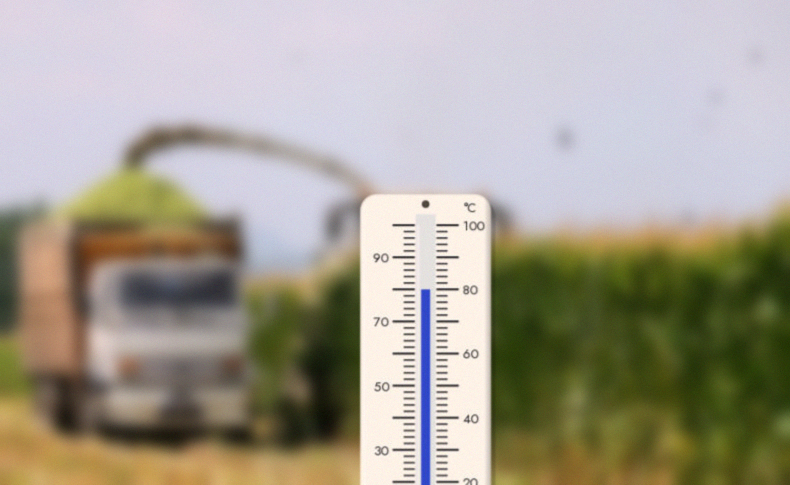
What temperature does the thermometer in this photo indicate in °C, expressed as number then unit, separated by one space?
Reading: 80 °C
